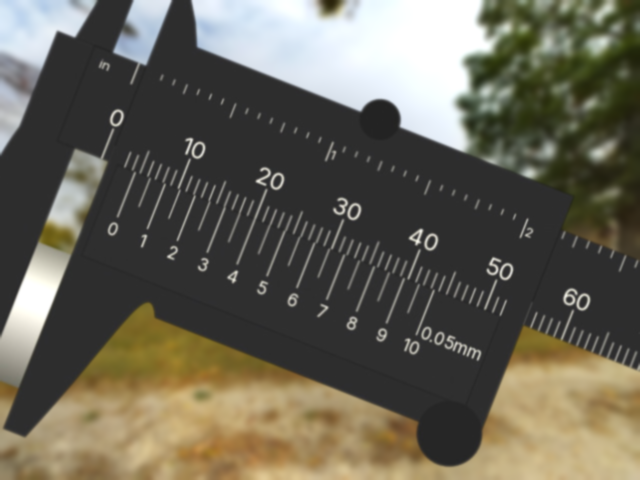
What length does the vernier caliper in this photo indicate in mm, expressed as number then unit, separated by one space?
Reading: 4.4 mm
